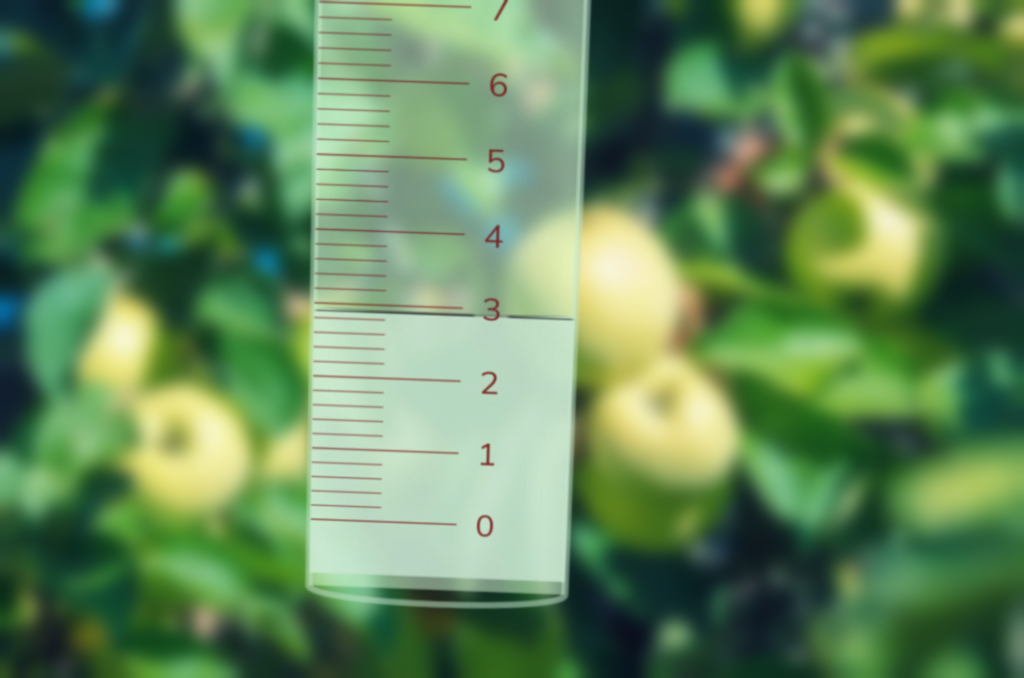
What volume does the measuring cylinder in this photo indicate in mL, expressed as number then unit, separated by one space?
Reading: 2.9 mL
